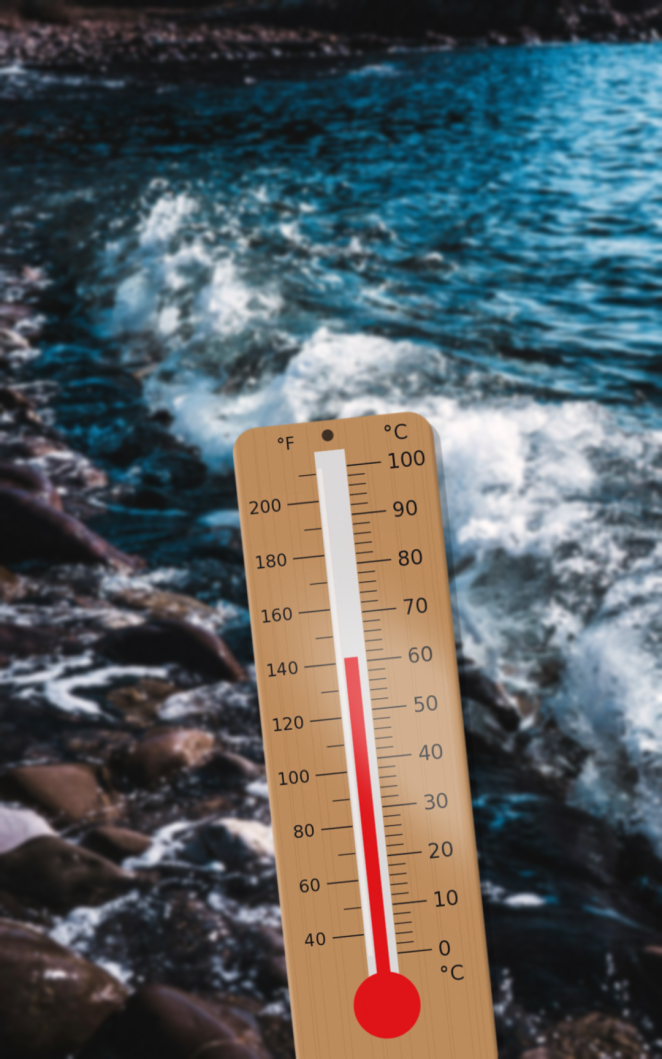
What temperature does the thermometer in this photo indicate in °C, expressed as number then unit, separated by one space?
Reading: 61 °C
